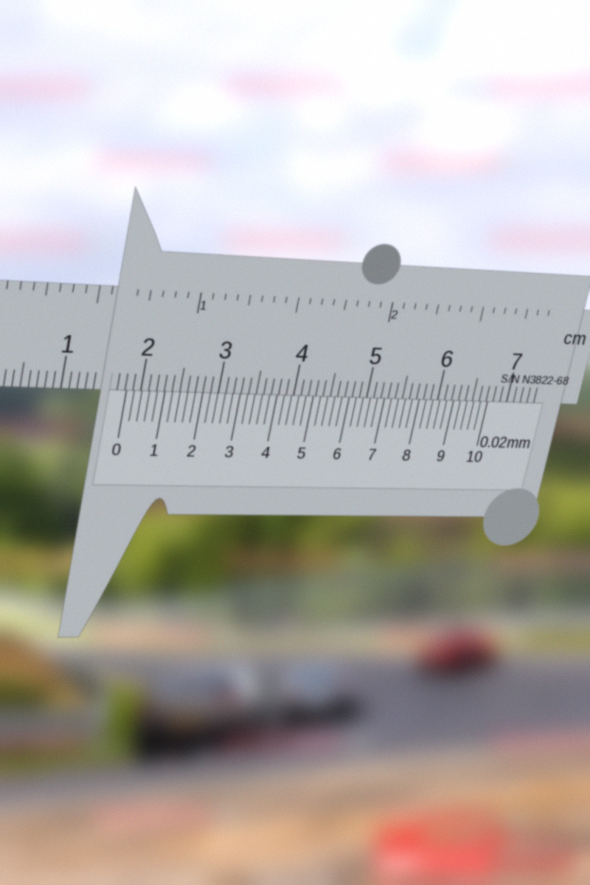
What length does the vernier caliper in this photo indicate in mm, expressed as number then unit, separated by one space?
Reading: 18.2 mm
